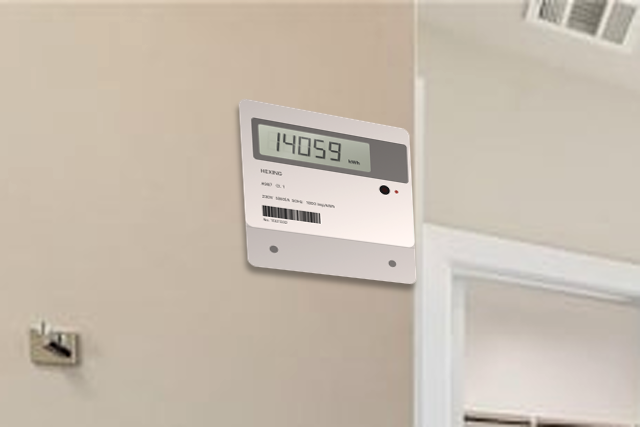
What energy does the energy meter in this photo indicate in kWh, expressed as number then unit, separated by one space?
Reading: 14059 kWh
